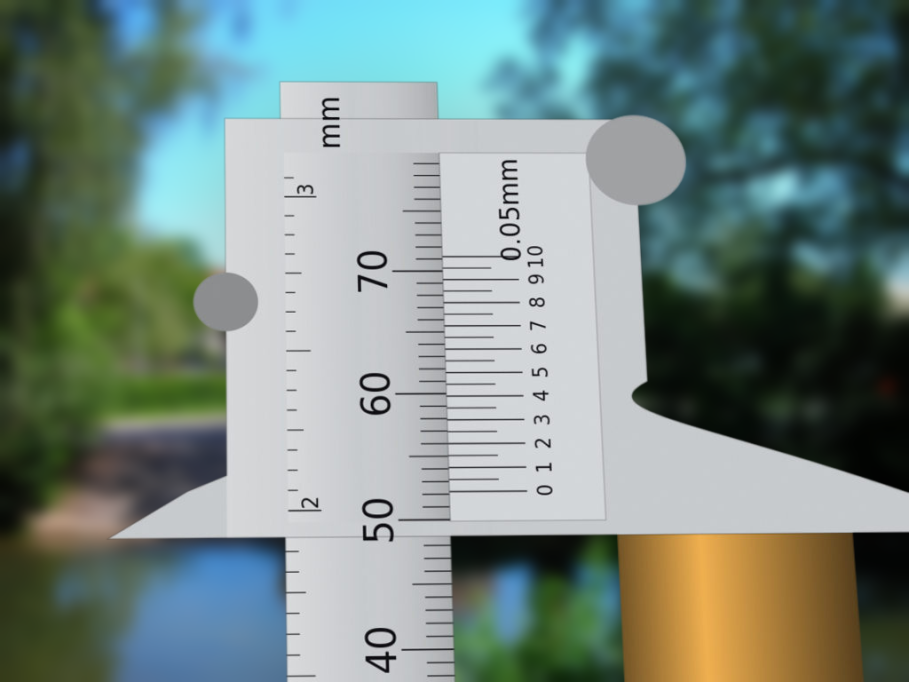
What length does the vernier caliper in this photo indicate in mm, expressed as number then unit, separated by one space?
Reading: 52.2 mm
